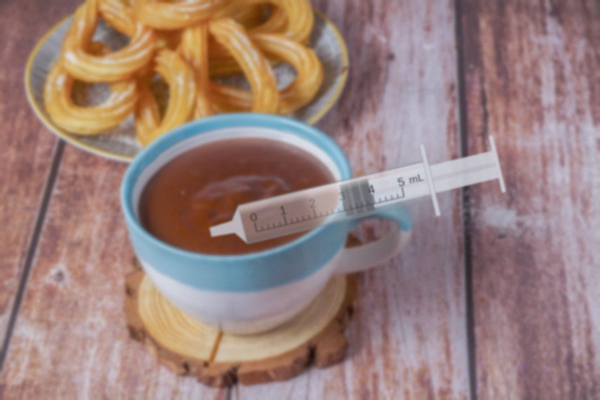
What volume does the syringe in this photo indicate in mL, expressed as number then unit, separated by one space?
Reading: 3 mL
